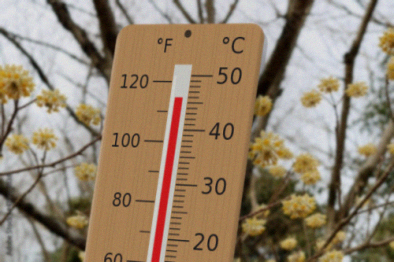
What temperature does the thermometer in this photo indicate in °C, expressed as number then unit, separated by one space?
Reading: 46 °C
